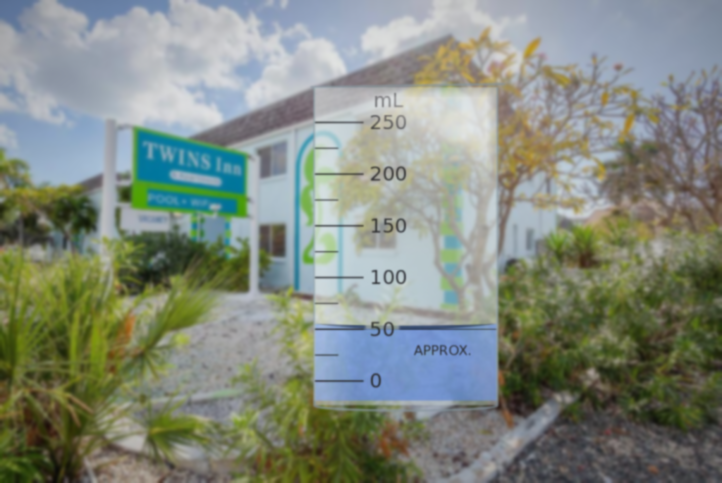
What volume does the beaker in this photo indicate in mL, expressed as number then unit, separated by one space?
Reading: 50 mL
